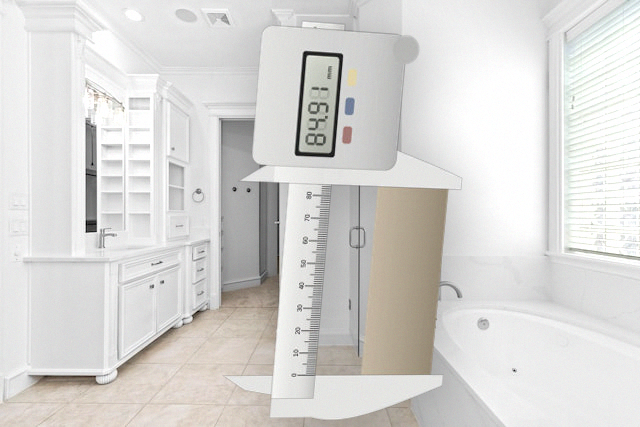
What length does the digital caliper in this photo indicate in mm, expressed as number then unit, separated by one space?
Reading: 84.91 mm
